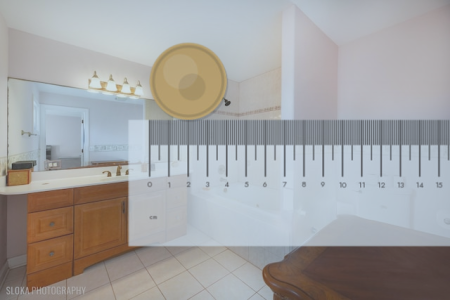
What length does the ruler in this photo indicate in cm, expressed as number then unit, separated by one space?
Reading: 4 cm
